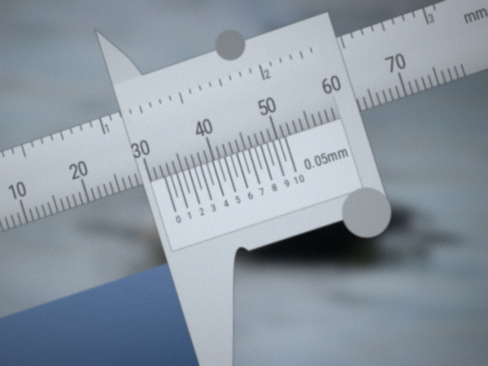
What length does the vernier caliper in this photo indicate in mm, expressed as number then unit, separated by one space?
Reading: 32.2 mm
